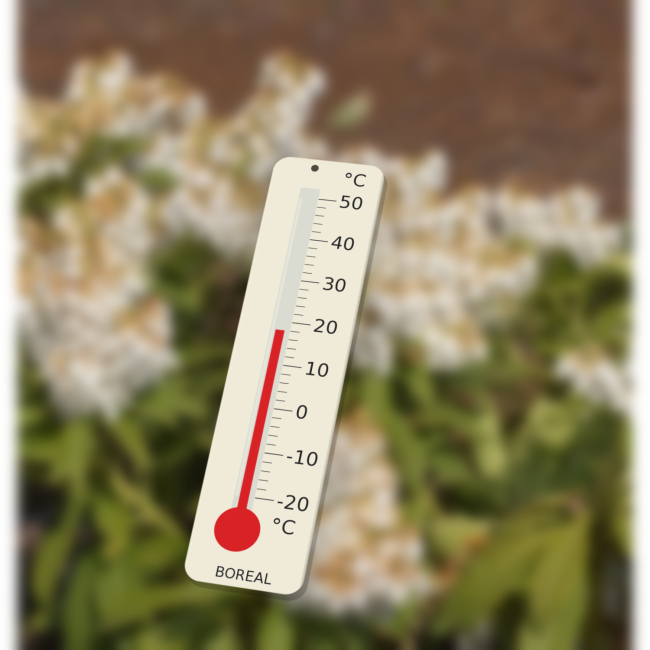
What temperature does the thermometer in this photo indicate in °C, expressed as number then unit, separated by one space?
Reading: 18 °C
